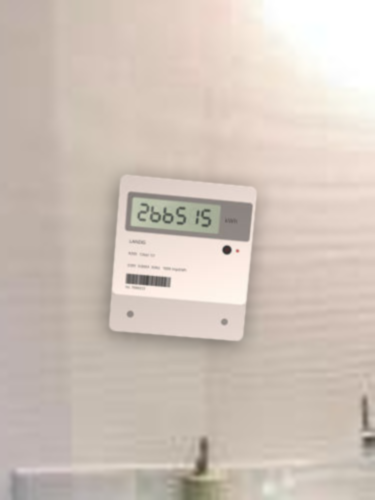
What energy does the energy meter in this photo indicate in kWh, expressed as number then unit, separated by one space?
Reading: 266515 kWh
